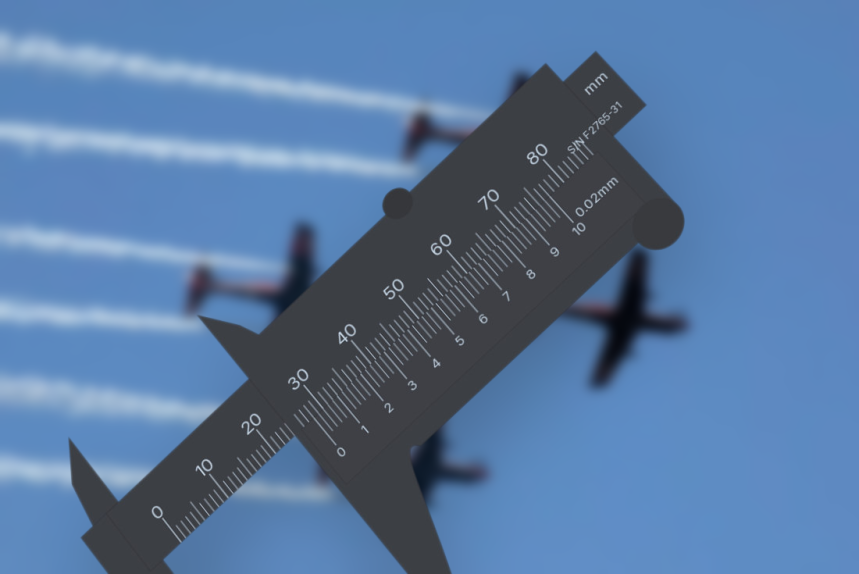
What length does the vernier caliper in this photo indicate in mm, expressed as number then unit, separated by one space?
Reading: 28.0 mm
